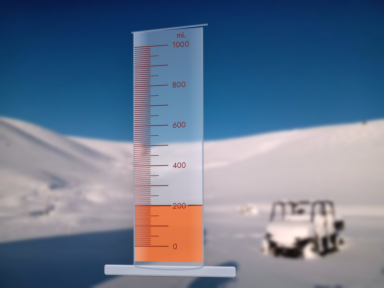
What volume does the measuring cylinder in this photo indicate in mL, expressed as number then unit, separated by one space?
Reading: 200 mL
